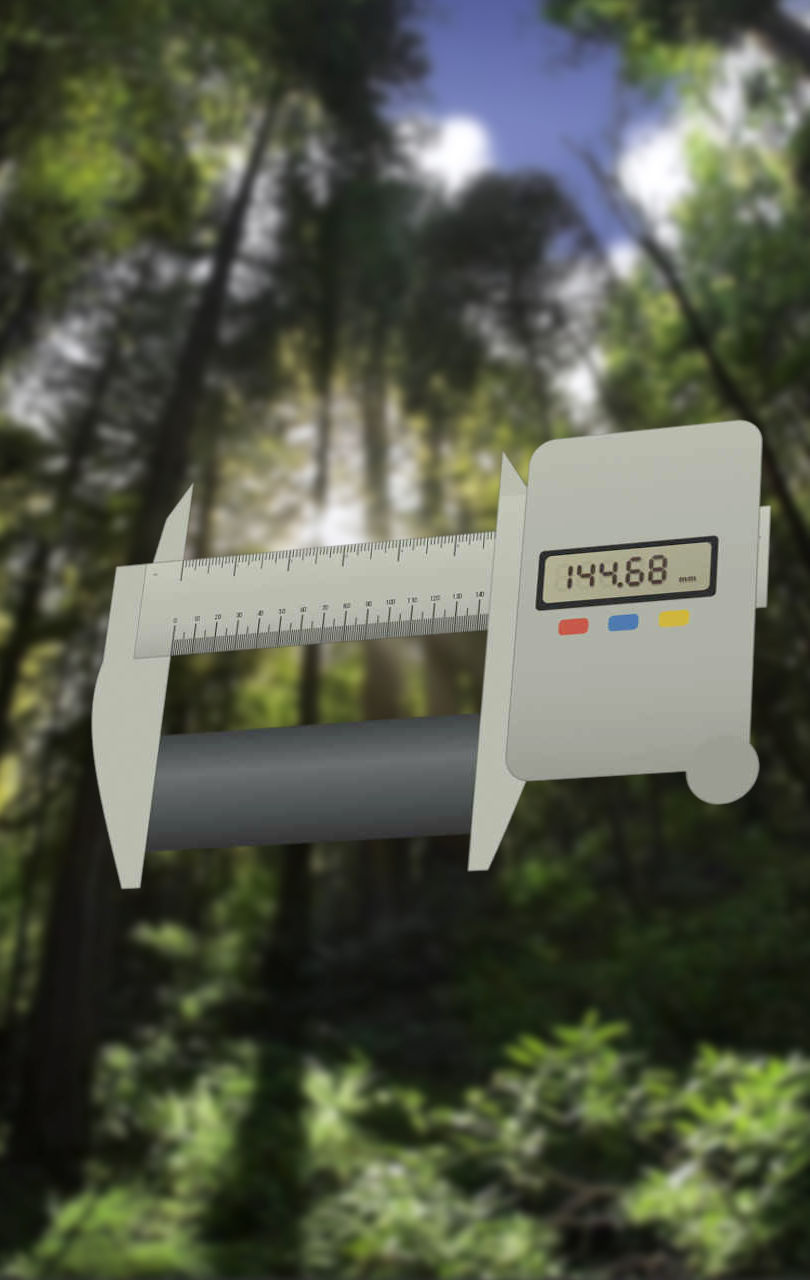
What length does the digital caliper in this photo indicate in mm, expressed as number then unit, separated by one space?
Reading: 144.68 mm
